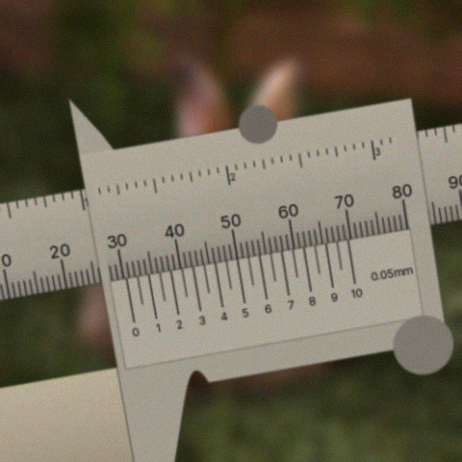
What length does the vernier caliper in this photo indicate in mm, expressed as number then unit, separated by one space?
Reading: 30.5 mm
